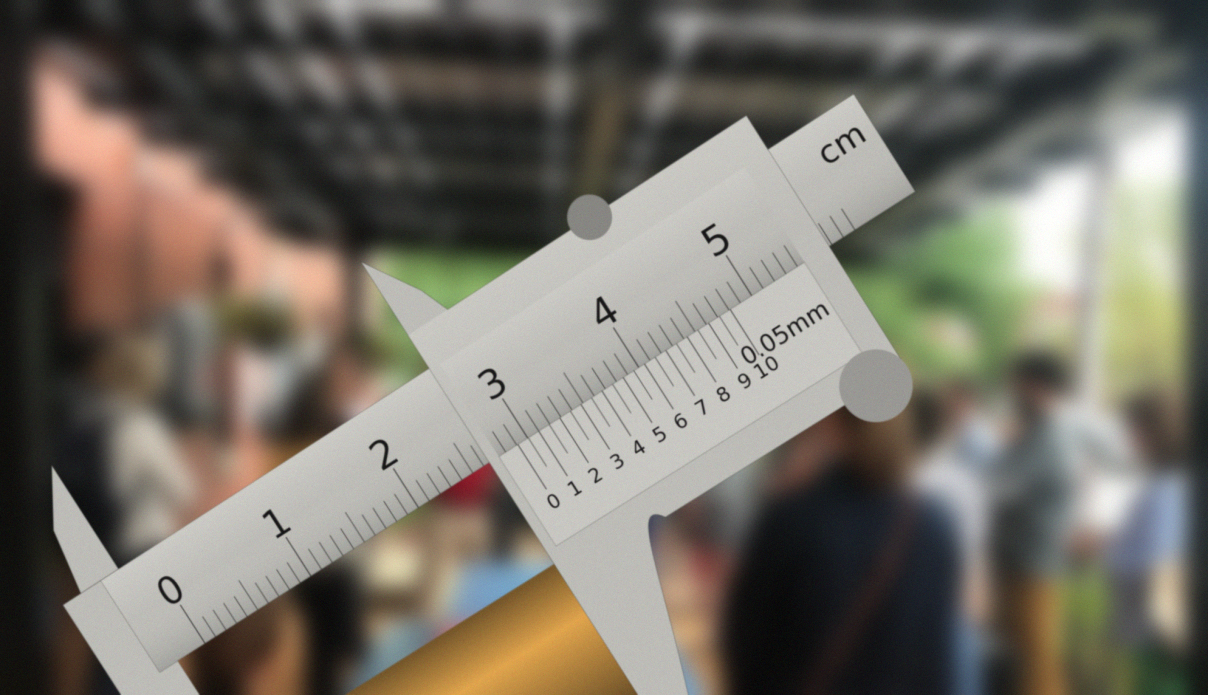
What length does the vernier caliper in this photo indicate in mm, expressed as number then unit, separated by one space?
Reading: 29.1 mm
